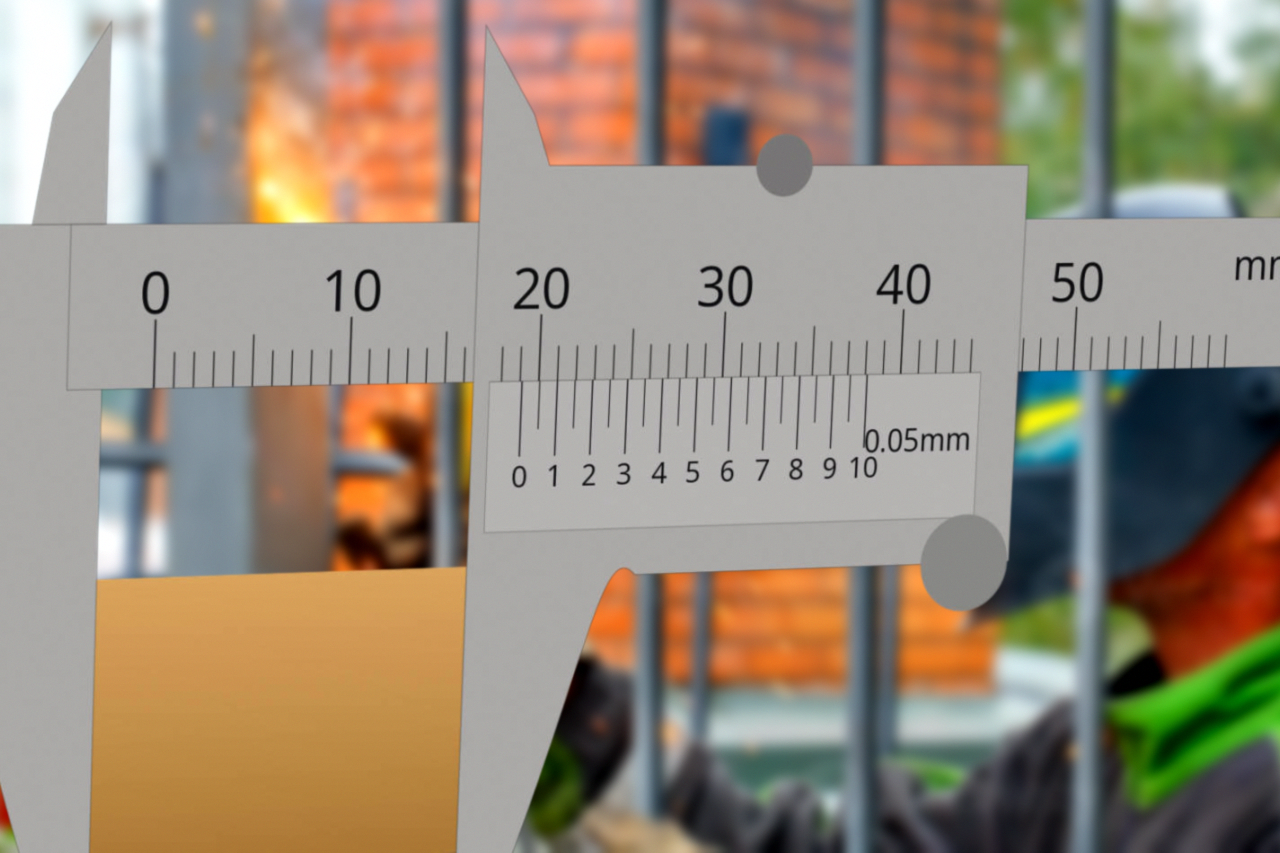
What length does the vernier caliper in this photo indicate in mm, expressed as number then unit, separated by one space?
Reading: 19.1 mm
